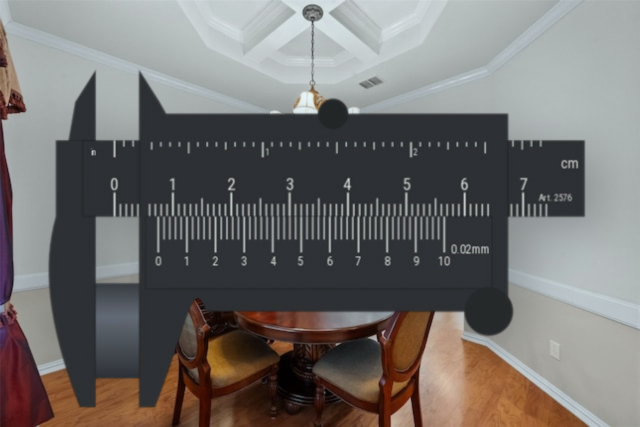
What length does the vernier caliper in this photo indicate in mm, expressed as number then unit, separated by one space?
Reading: 7.5 mm
